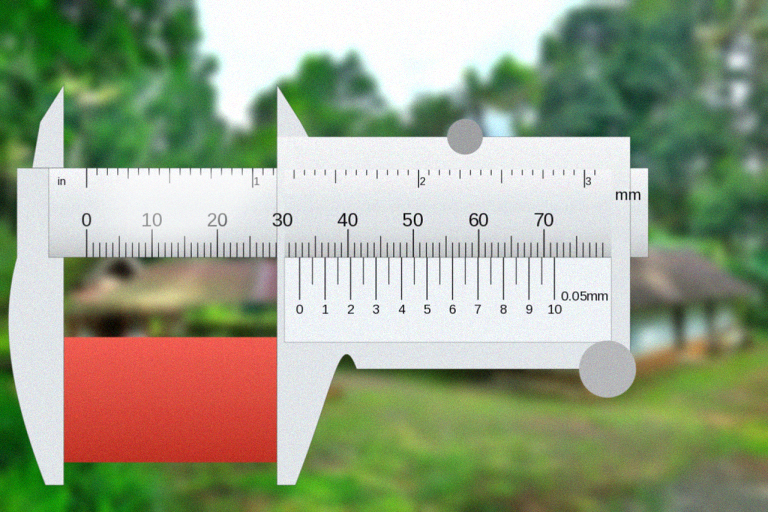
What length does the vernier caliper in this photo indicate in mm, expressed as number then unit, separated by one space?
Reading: 32.6 mm
